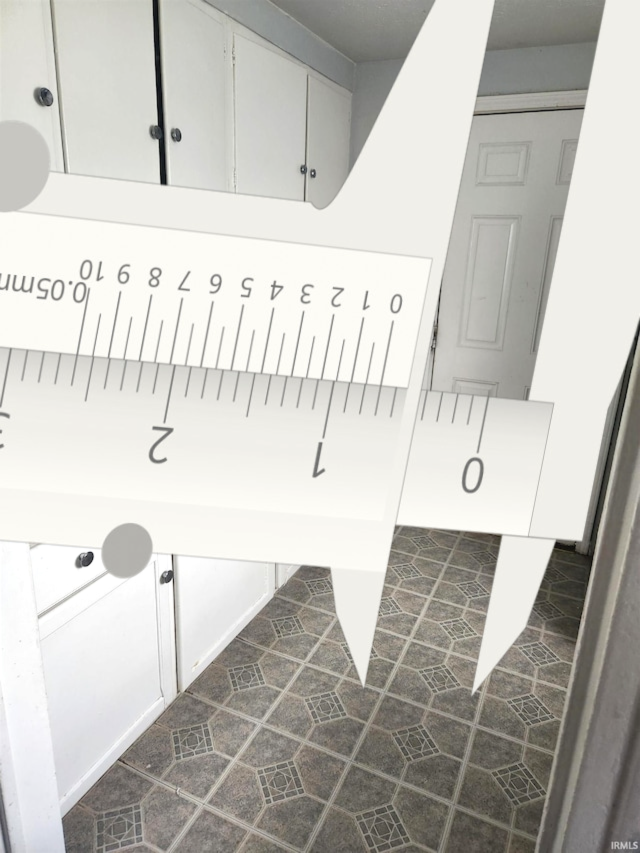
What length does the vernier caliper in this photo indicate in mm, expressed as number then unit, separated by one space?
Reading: 7.0 mm
